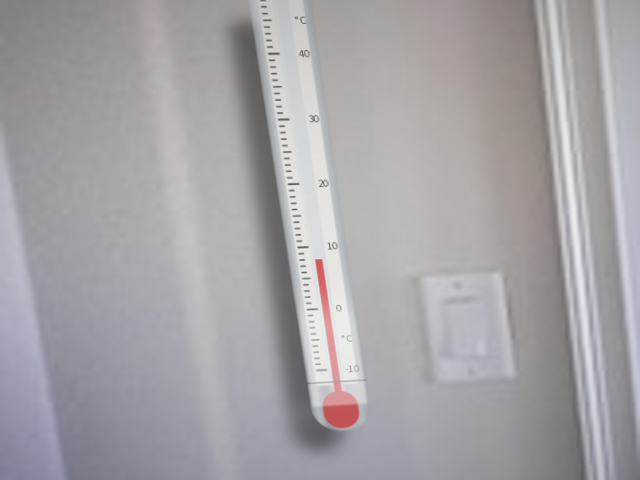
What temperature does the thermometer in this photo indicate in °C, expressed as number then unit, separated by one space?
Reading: 8 °C
